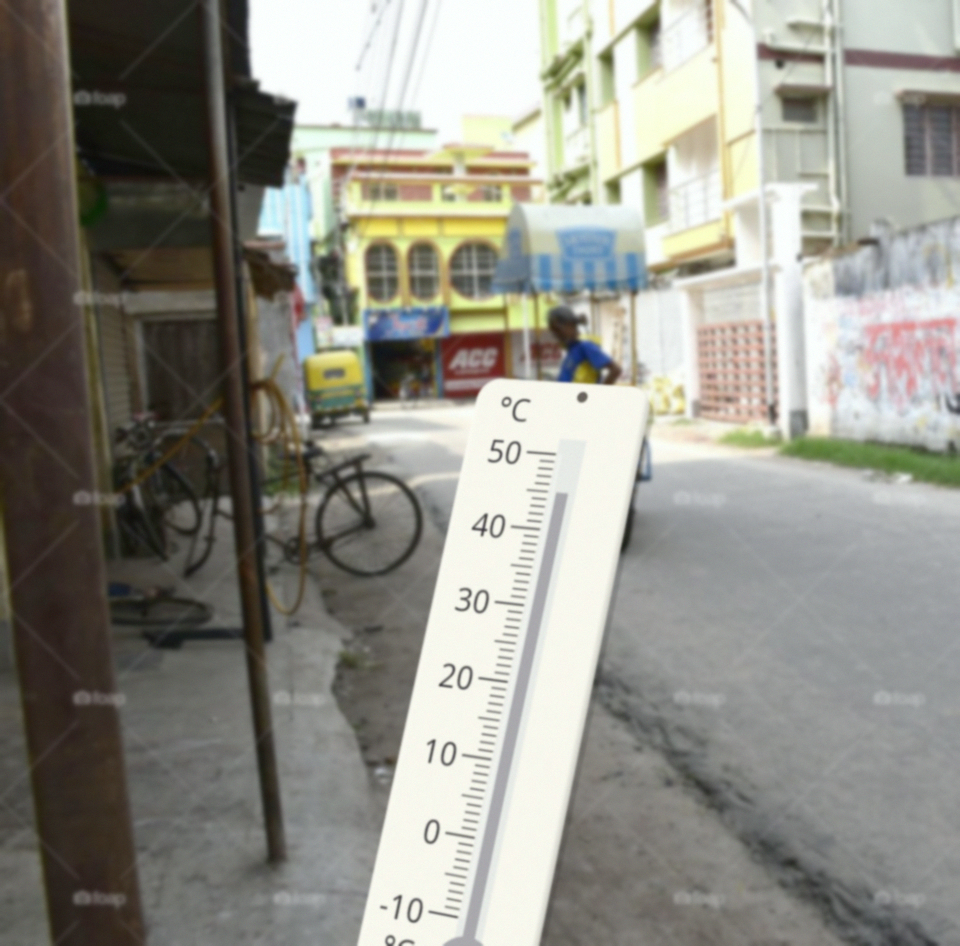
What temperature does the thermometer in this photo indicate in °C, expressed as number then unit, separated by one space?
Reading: 45 °C
